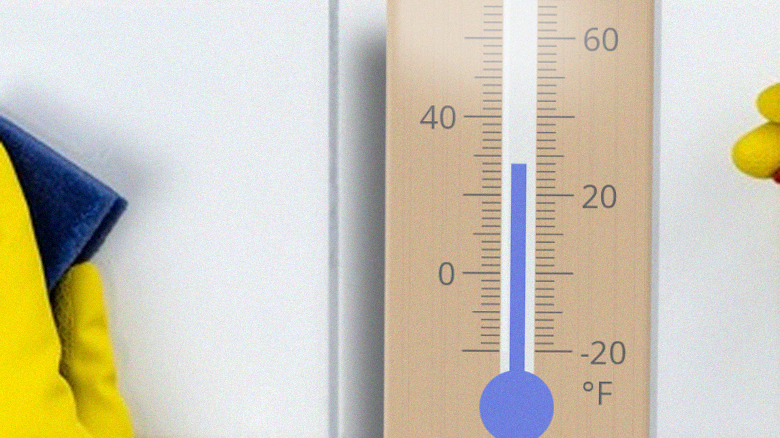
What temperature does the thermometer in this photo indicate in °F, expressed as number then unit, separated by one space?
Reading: 28 °F
